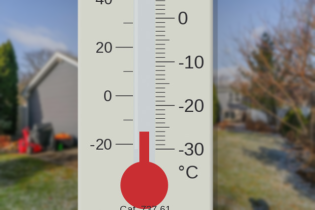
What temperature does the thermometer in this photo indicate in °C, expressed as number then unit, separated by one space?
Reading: -26 °C
